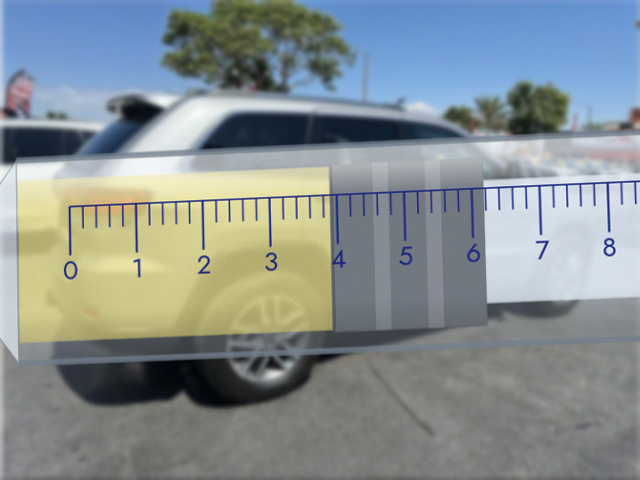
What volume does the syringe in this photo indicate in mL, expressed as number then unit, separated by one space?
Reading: 3.9 mL
